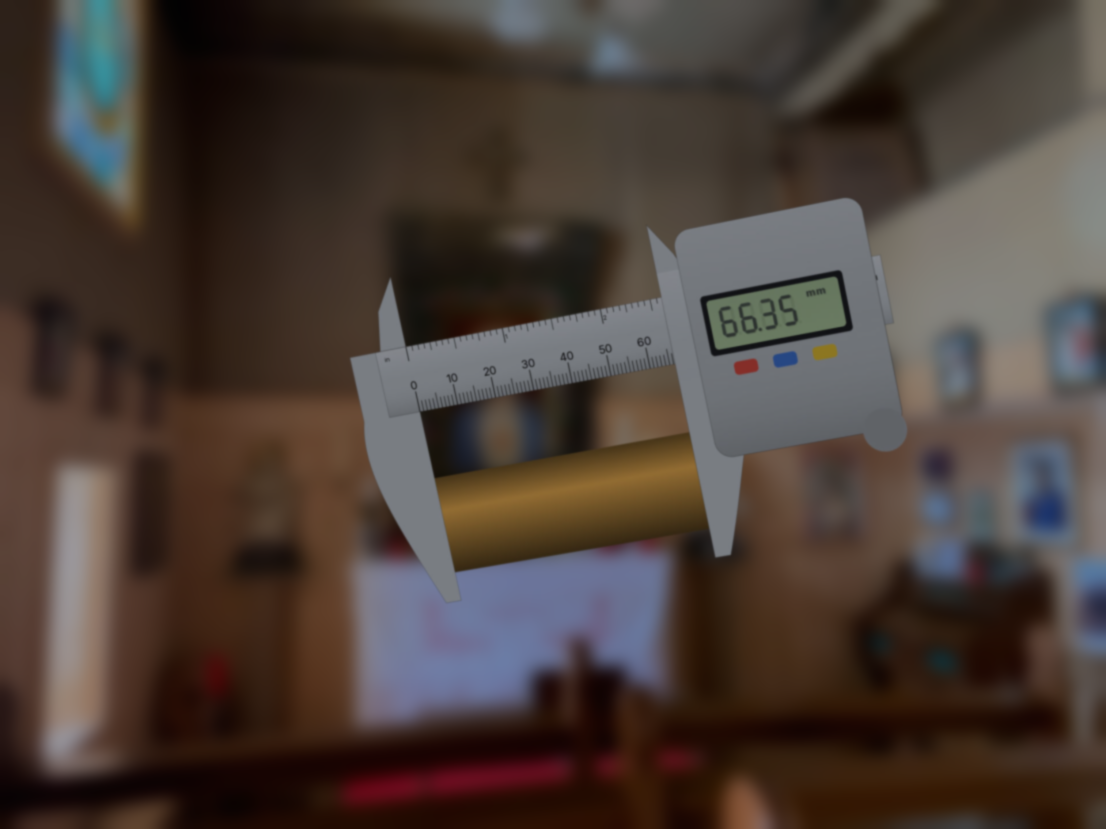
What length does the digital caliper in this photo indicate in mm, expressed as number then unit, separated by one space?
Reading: 66.35 mm
